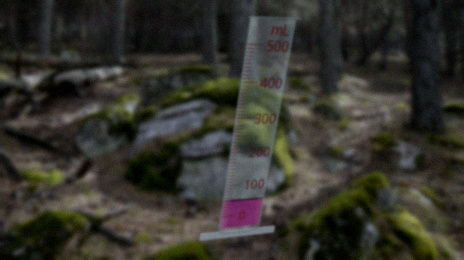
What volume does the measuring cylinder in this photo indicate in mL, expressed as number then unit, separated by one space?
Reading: 50 mL
